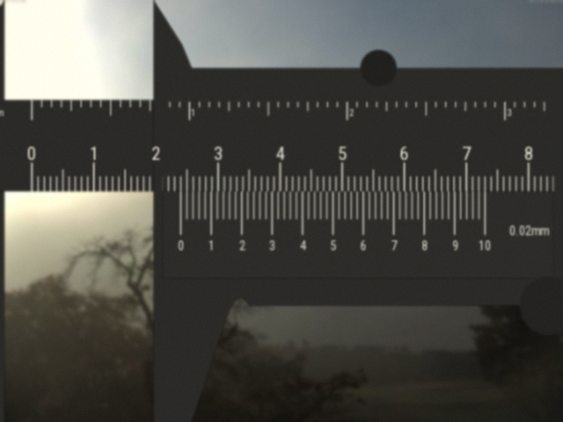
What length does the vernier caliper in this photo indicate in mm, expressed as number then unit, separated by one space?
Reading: 24.0 mm
